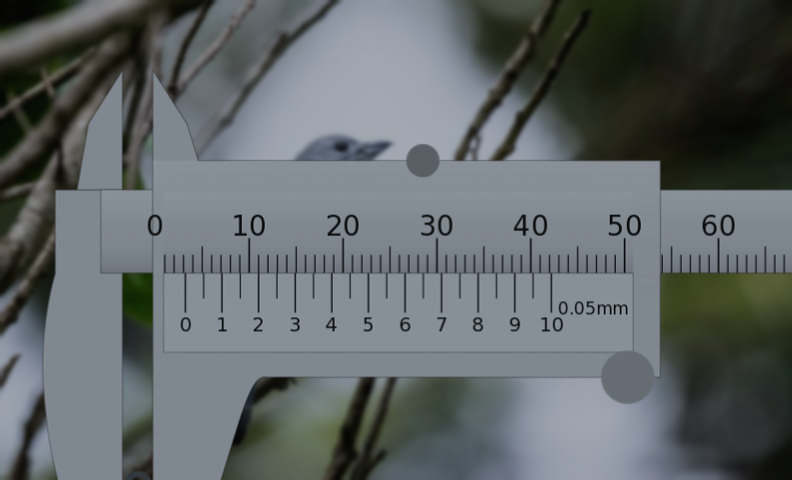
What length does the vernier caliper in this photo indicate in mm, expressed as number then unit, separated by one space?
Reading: 3.2 mm
